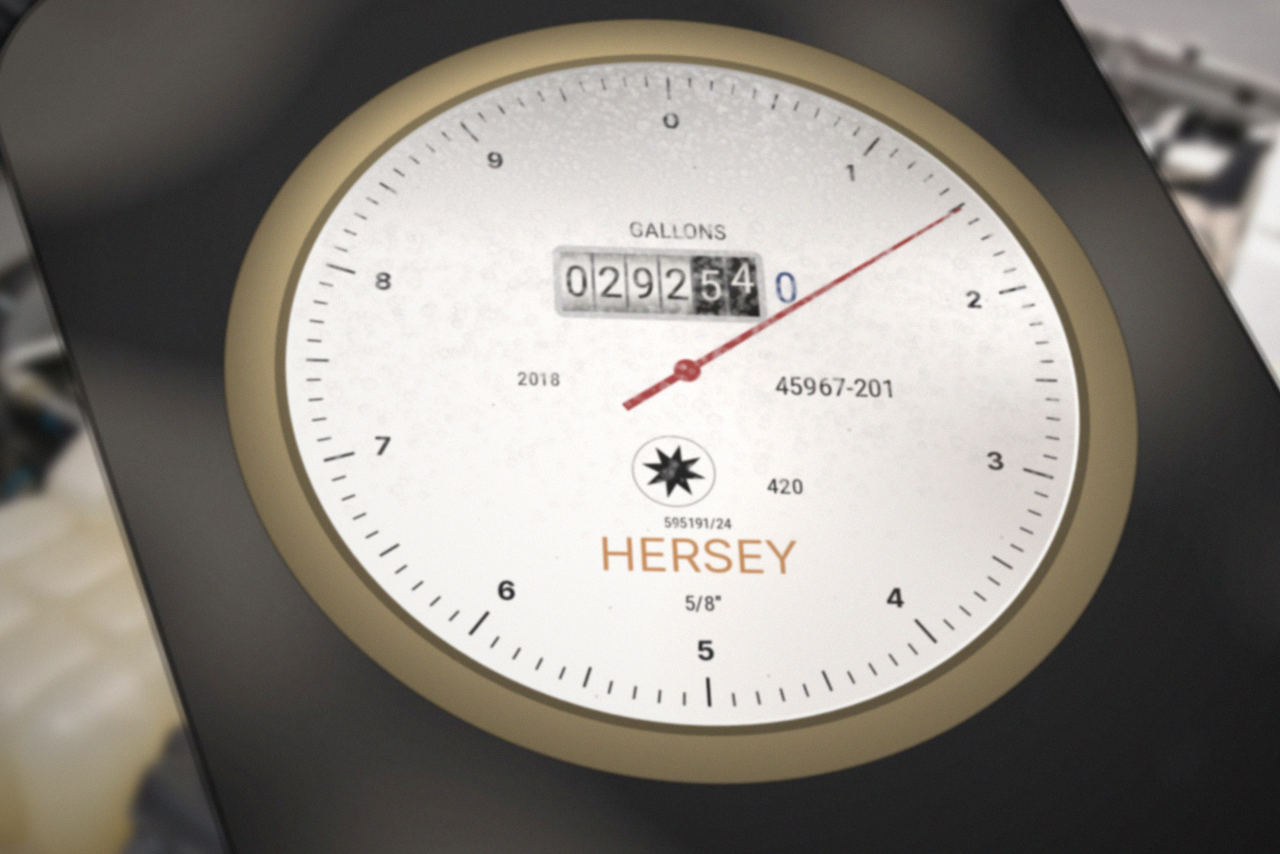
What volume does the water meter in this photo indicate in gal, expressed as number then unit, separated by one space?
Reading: 292541.5 gal
